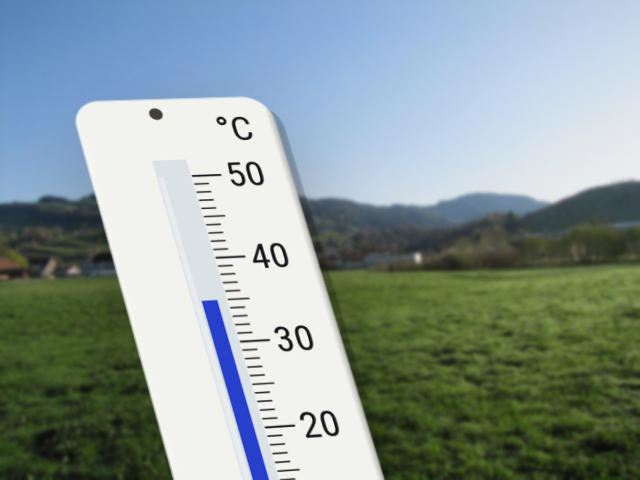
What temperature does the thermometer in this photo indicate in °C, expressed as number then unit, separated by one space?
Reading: 35 °C
